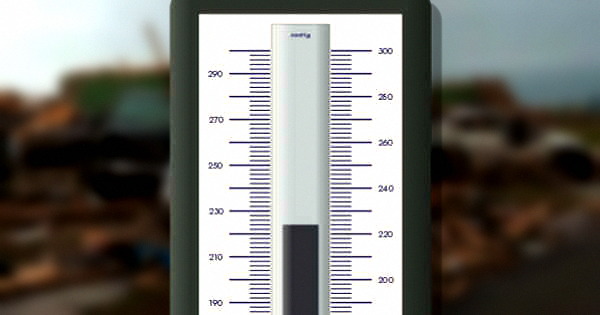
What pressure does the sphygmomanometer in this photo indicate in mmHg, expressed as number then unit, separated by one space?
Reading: 224 mmHg
